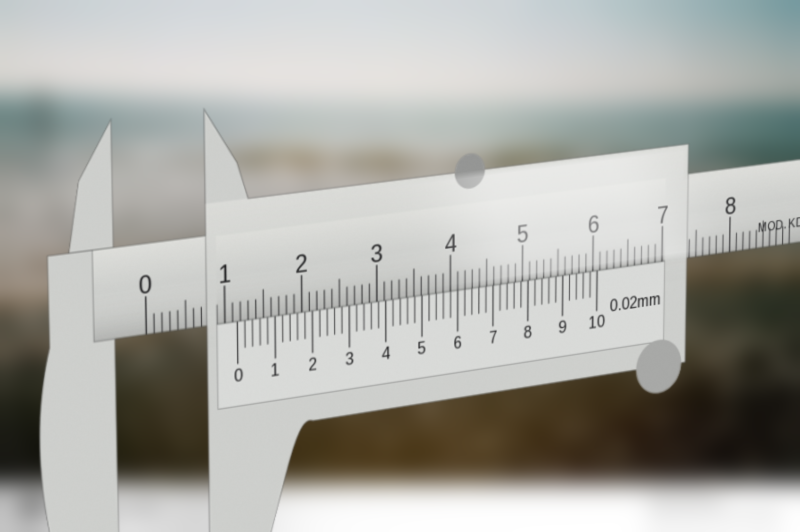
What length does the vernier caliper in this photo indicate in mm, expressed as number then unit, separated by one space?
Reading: 11.6 mm
